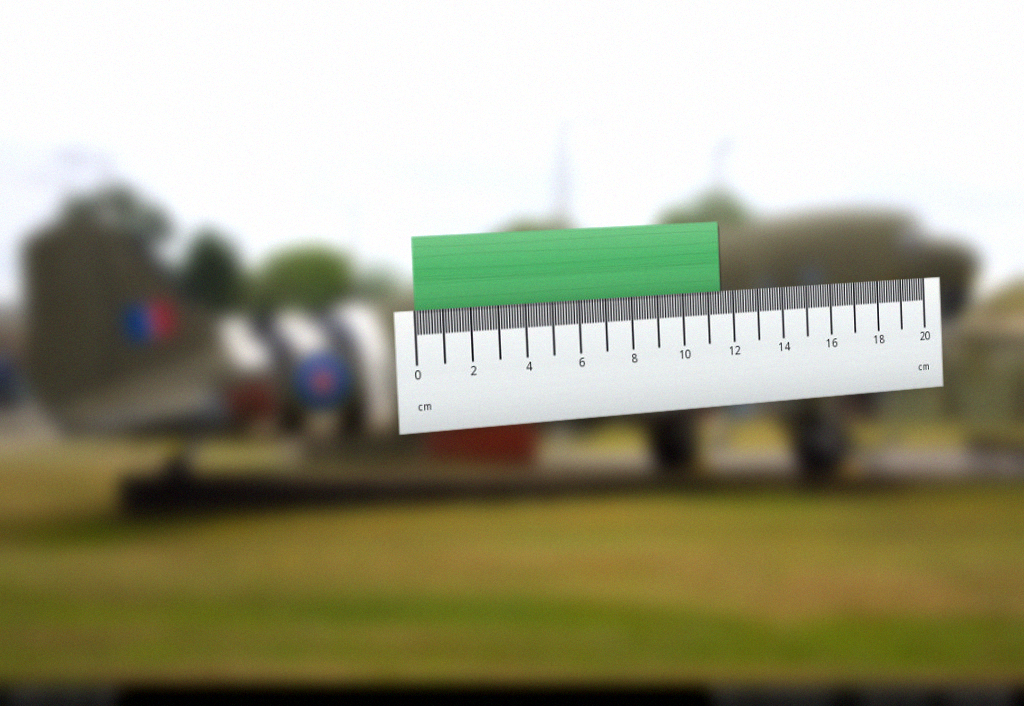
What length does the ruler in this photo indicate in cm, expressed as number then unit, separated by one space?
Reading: 11.5 cm
